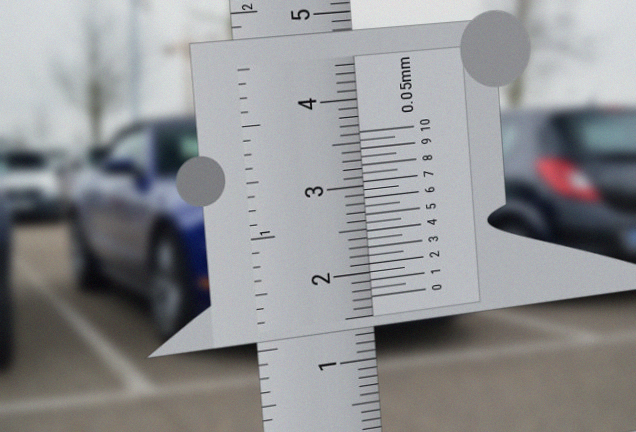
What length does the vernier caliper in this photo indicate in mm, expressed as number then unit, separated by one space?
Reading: 17.2 mm
